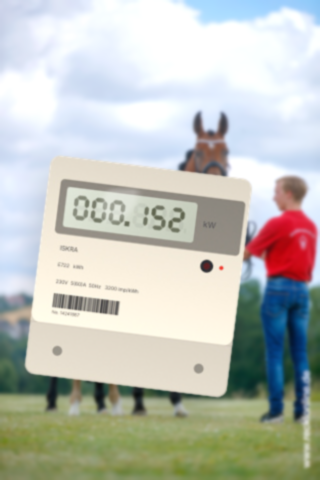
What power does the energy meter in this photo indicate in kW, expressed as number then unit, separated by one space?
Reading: 0.152 kW
